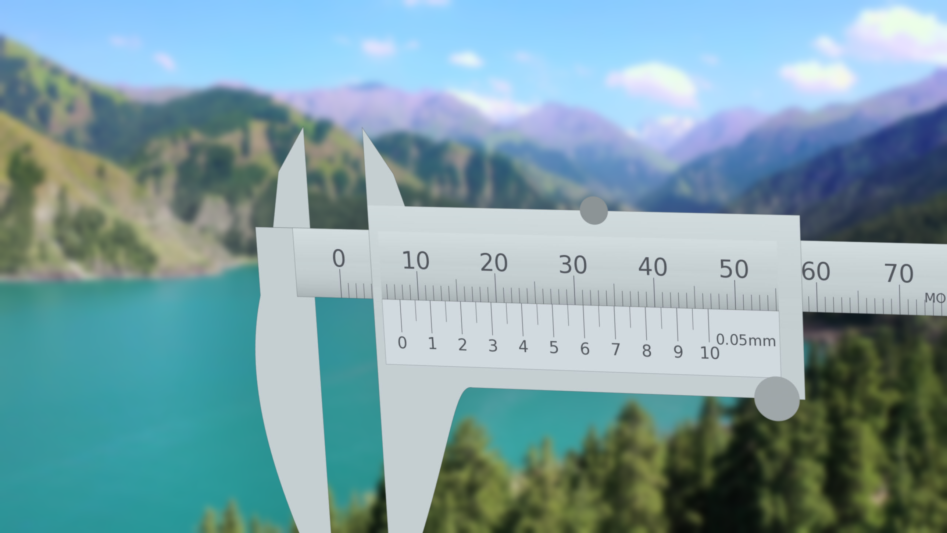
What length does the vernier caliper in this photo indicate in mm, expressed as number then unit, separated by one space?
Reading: 7.6 mm
